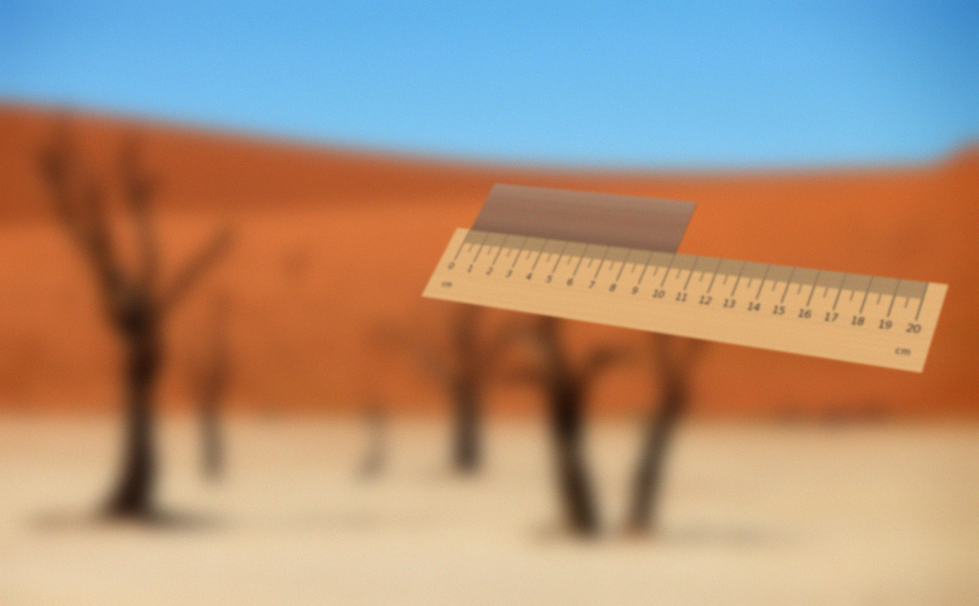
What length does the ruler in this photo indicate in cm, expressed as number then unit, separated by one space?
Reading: 10 cm
